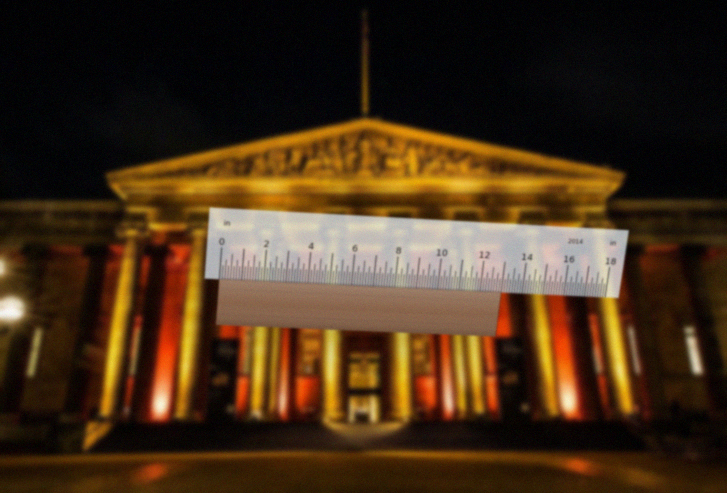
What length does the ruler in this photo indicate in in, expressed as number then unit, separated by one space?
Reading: 13 in
